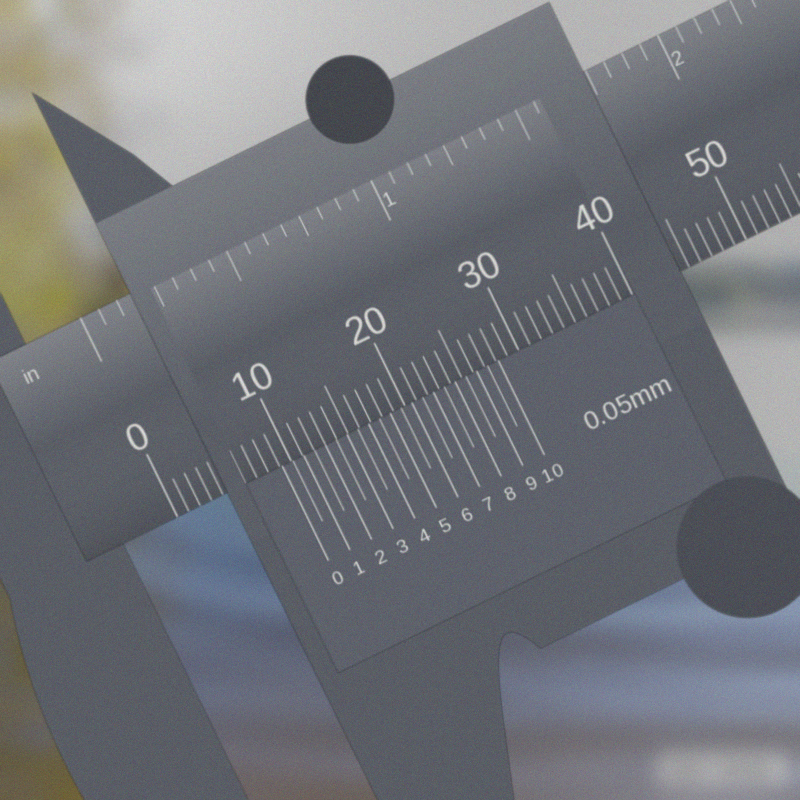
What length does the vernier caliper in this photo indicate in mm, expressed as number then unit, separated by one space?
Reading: 9.2 mm
